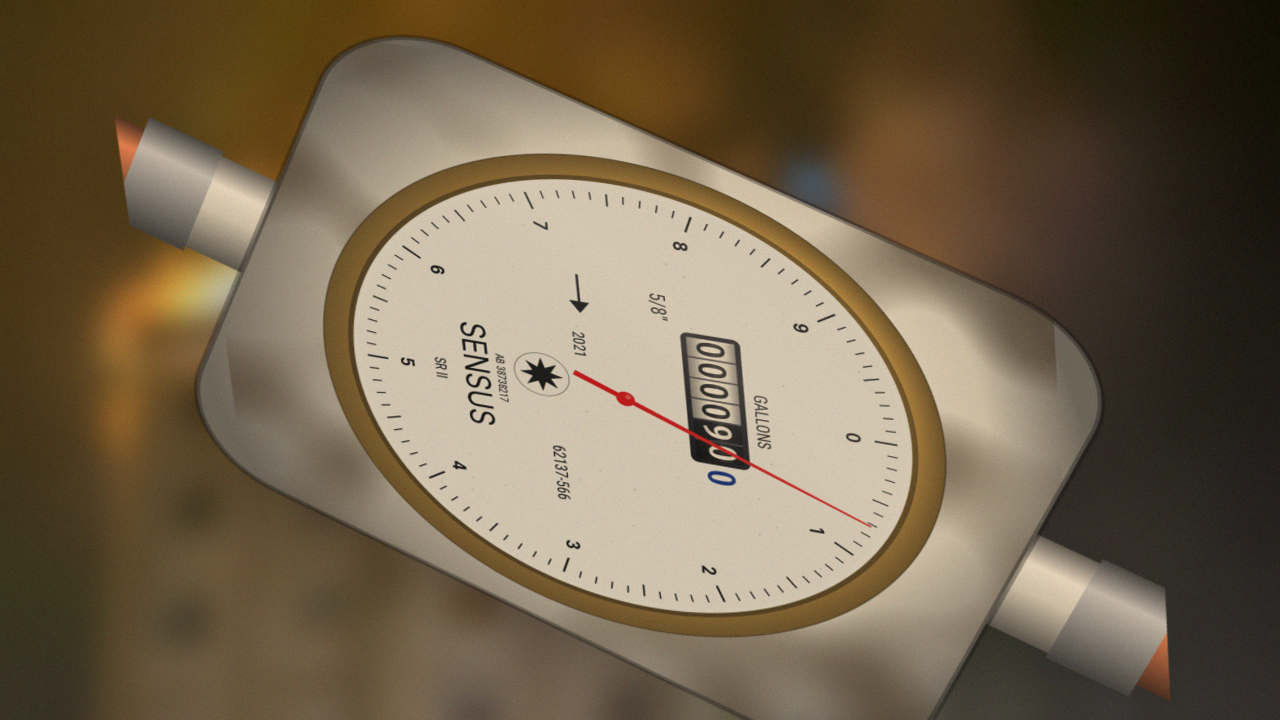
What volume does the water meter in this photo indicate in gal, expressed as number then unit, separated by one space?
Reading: 900.7 gal
